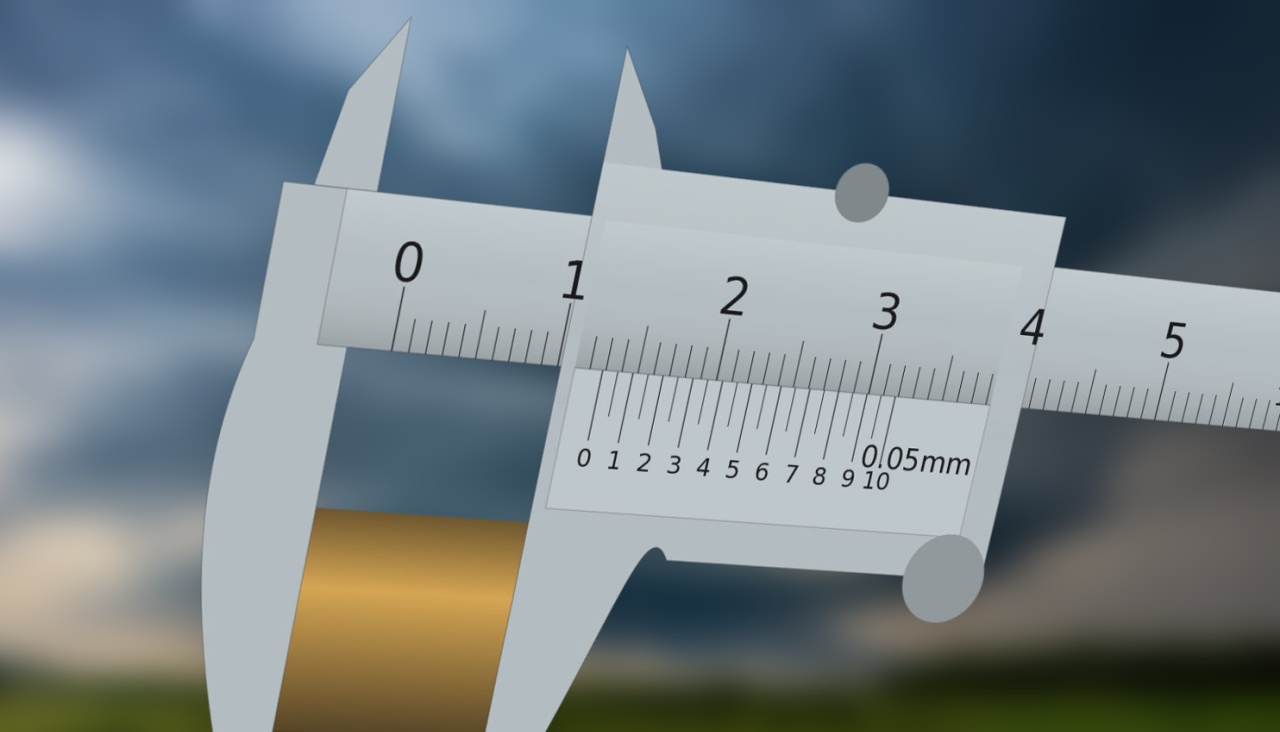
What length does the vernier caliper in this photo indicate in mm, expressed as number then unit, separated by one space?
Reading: 12.8 mm
